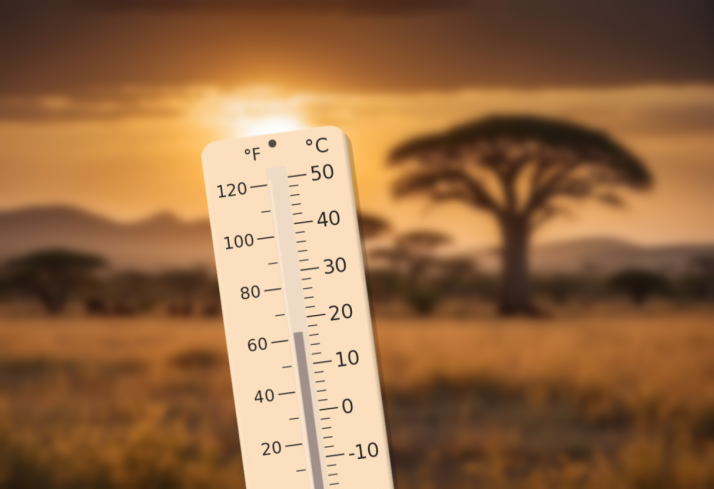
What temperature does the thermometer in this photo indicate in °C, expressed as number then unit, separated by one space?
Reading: 17 °C
